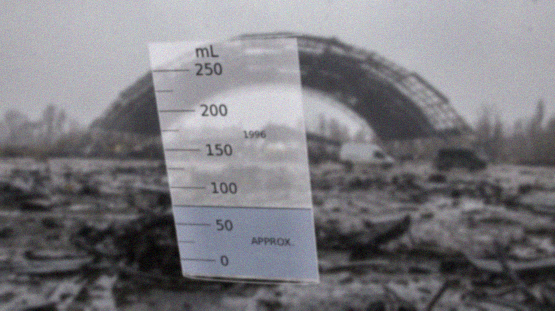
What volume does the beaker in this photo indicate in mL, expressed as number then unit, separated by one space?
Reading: 75 mL
